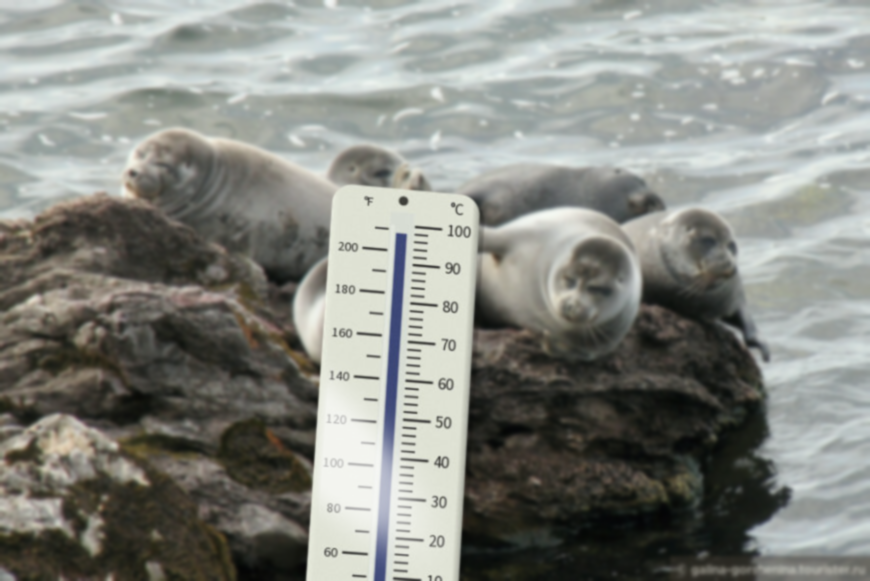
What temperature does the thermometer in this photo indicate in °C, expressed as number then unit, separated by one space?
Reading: 98 °C
